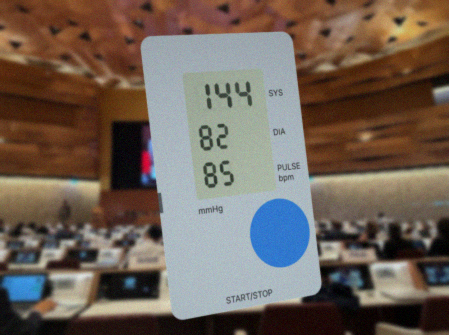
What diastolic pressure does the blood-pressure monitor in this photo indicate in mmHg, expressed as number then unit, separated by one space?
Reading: 82 mmHg
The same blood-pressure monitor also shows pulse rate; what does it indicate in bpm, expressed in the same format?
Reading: 85 bpm
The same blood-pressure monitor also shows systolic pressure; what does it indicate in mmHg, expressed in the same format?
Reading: 144 mmHg
